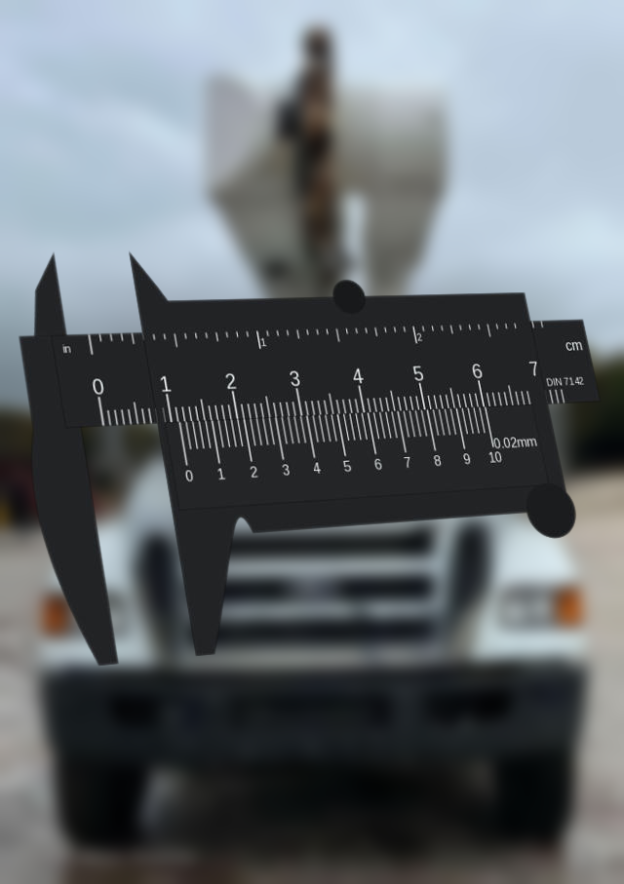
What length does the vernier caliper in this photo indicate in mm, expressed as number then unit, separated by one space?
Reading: 11.2 mm
